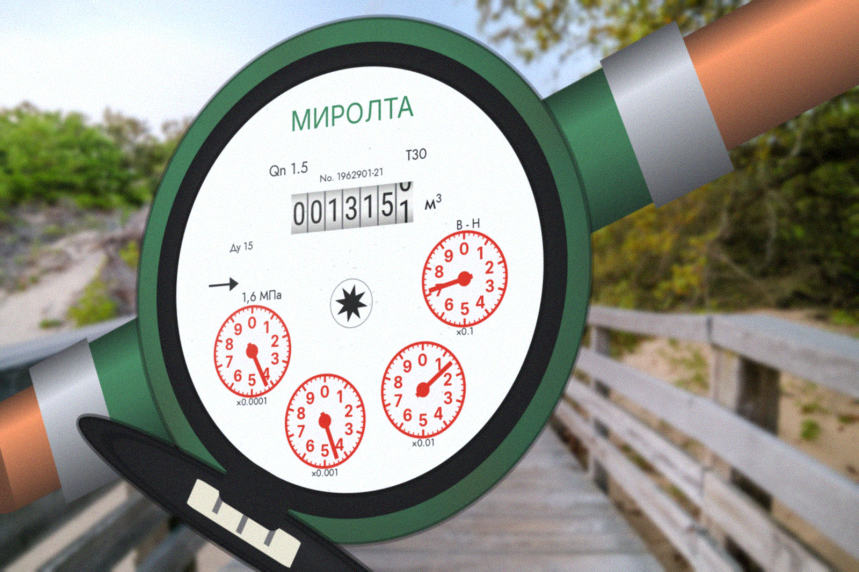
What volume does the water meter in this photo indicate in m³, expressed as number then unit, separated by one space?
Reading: 13150.7144 m³
